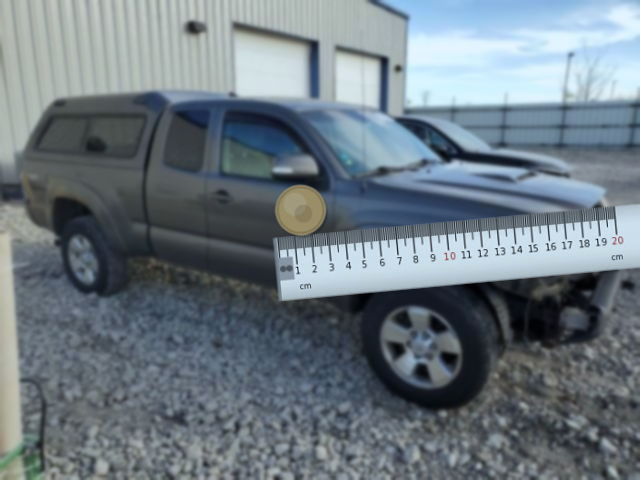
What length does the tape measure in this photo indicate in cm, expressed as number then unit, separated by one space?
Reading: 3 cm
